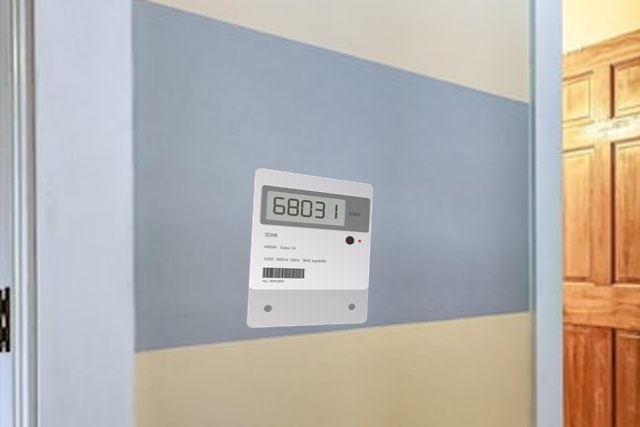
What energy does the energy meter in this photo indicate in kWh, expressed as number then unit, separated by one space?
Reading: 68031 kWh
